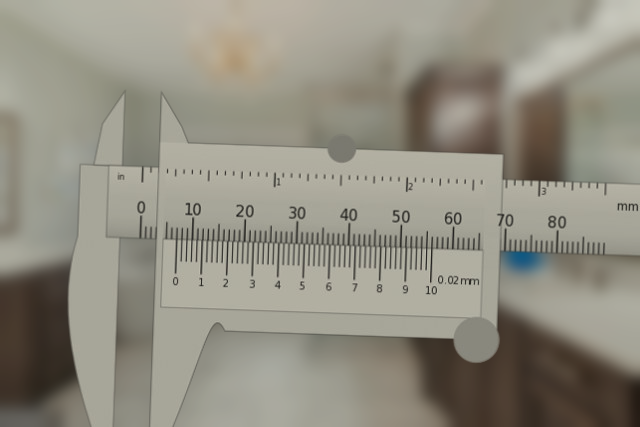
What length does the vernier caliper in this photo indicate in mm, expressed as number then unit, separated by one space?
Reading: 7.0 mm
